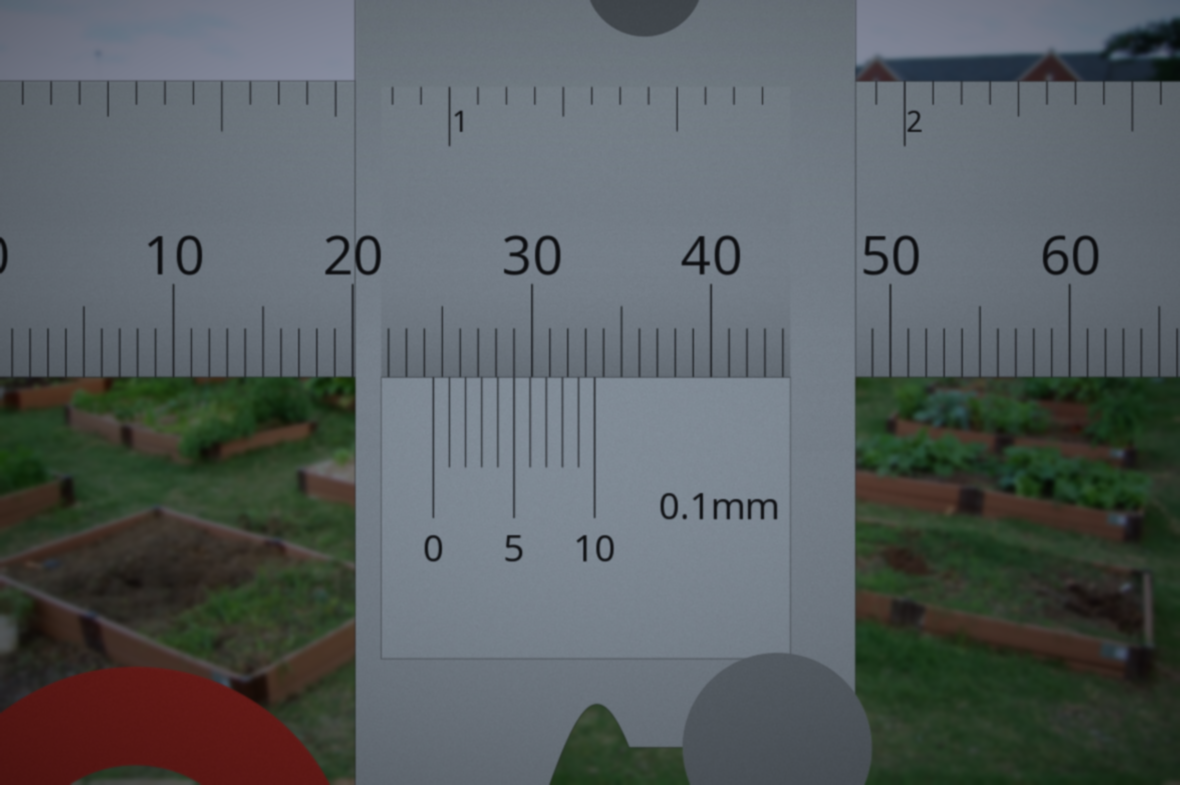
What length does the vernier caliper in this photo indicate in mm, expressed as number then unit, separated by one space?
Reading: 24.5 mm
